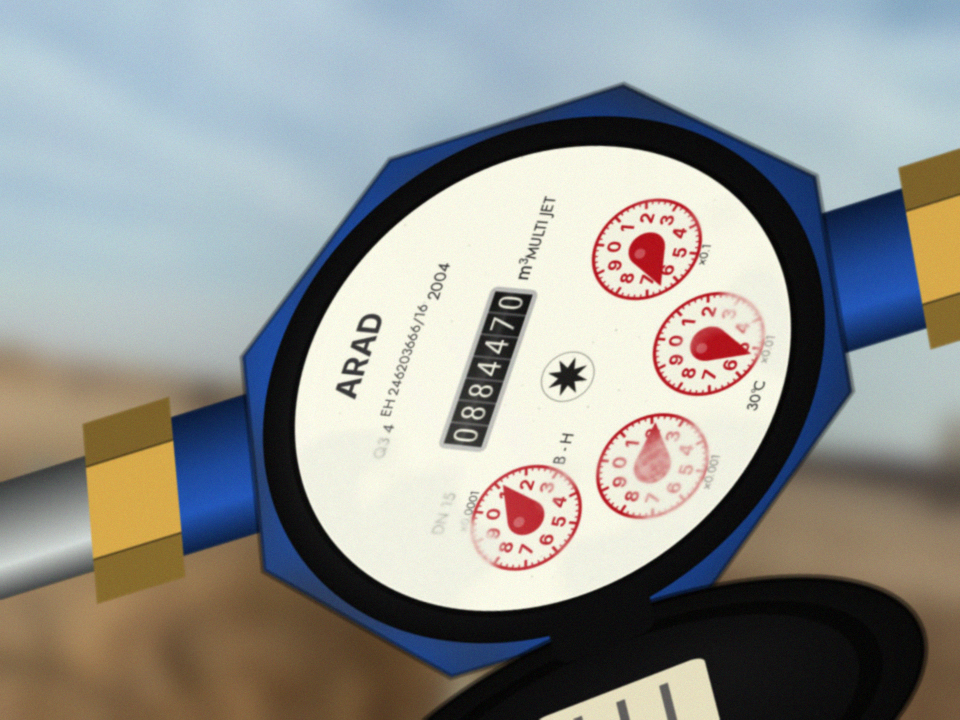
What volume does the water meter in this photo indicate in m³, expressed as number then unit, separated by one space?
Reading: 884470.6521 m³
